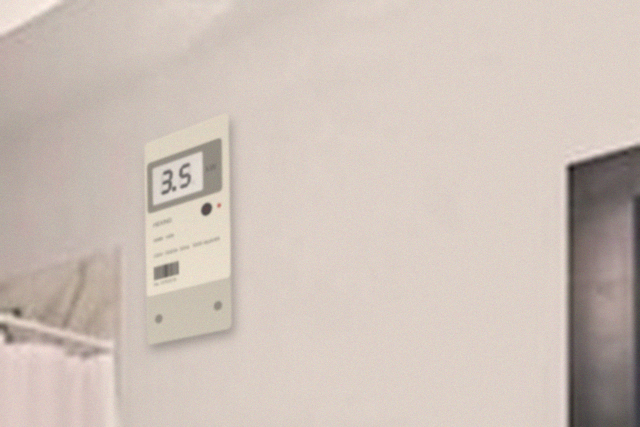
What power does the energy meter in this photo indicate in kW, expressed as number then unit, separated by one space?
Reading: 3.5 kW
